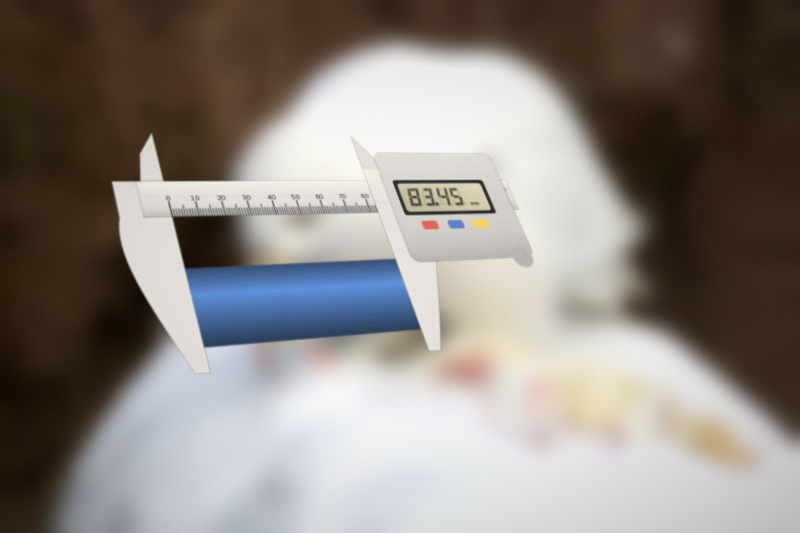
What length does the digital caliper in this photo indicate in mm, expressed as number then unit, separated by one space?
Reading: 83.45 mm
